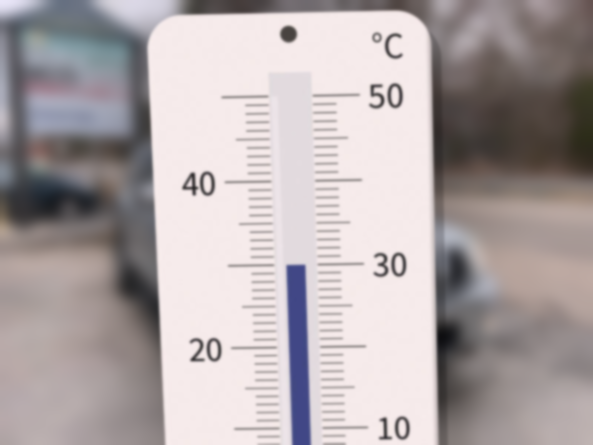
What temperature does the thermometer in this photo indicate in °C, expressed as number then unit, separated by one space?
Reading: 30 °C
